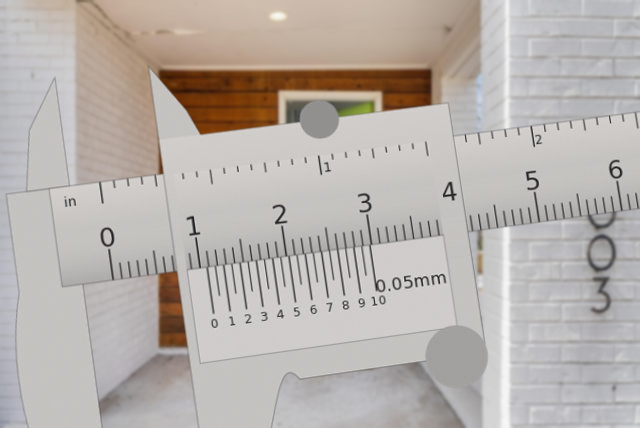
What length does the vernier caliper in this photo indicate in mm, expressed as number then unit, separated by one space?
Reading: 10.8 mm
